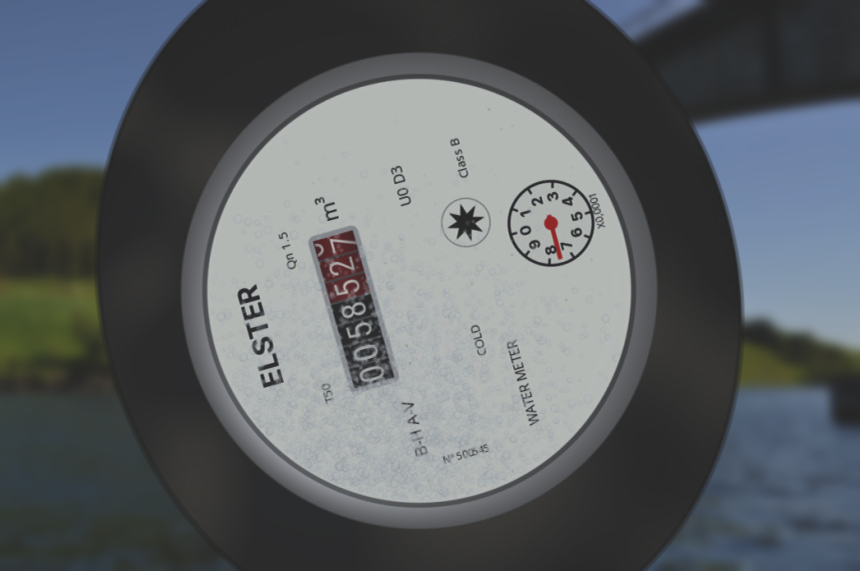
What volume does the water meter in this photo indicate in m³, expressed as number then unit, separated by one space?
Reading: 58.5267 m³
